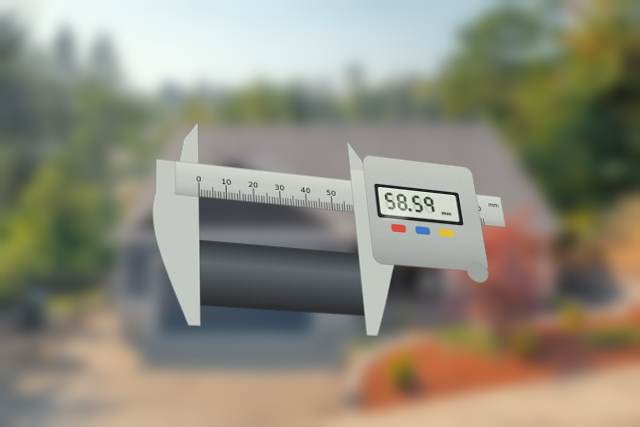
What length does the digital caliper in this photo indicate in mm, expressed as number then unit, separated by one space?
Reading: 58.59 mm
